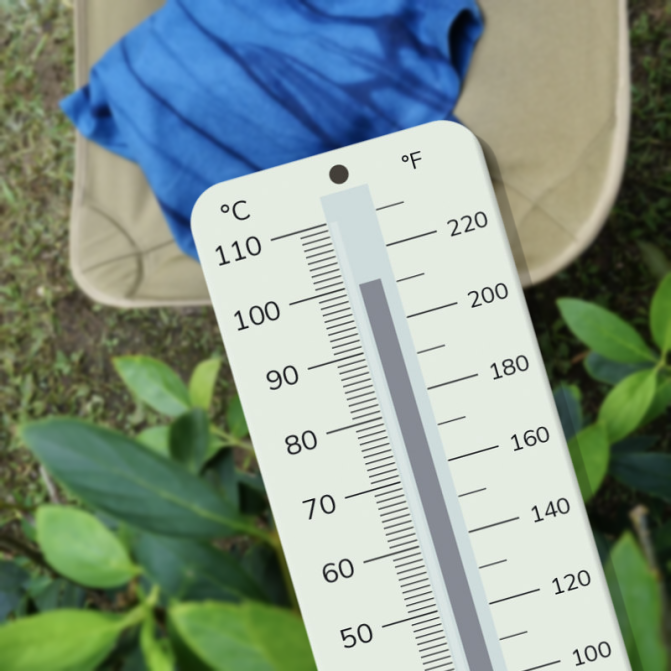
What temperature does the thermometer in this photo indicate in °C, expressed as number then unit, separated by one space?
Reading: 100 °C
